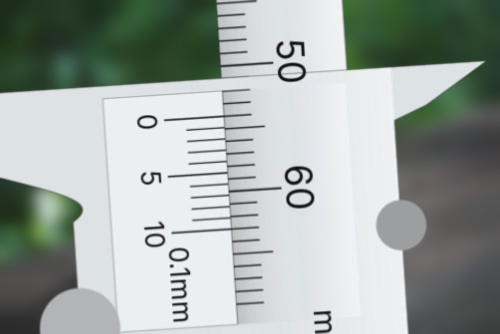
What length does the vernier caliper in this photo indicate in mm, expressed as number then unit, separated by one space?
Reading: 54.0 mm
